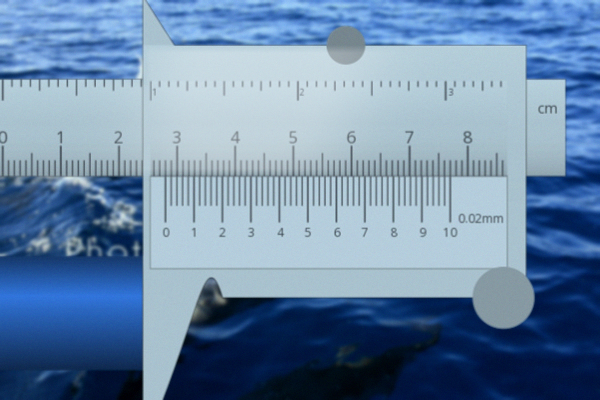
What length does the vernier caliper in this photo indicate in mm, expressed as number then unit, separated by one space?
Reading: 28.0 mm
